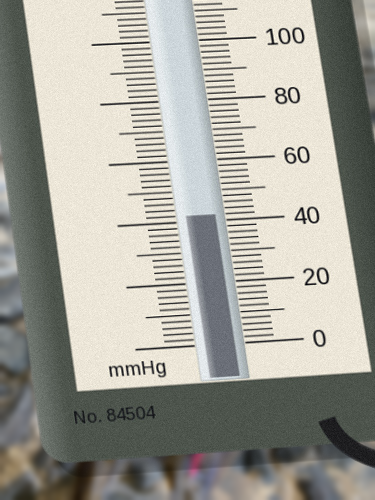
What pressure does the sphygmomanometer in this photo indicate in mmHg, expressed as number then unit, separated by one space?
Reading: 42 mmHg
